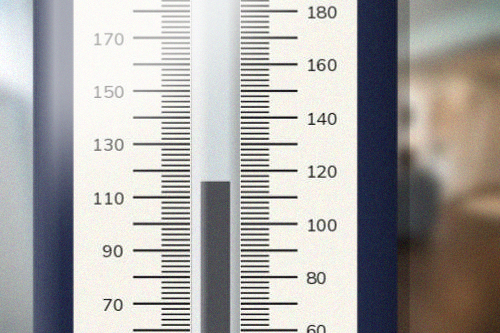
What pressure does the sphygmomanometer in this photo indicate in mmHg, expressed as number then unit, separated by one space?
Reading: 116 mmHg
